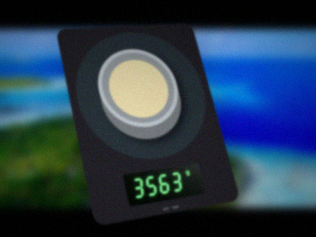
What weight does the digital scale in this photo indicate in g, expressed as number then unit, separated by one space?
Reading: 3563 g
